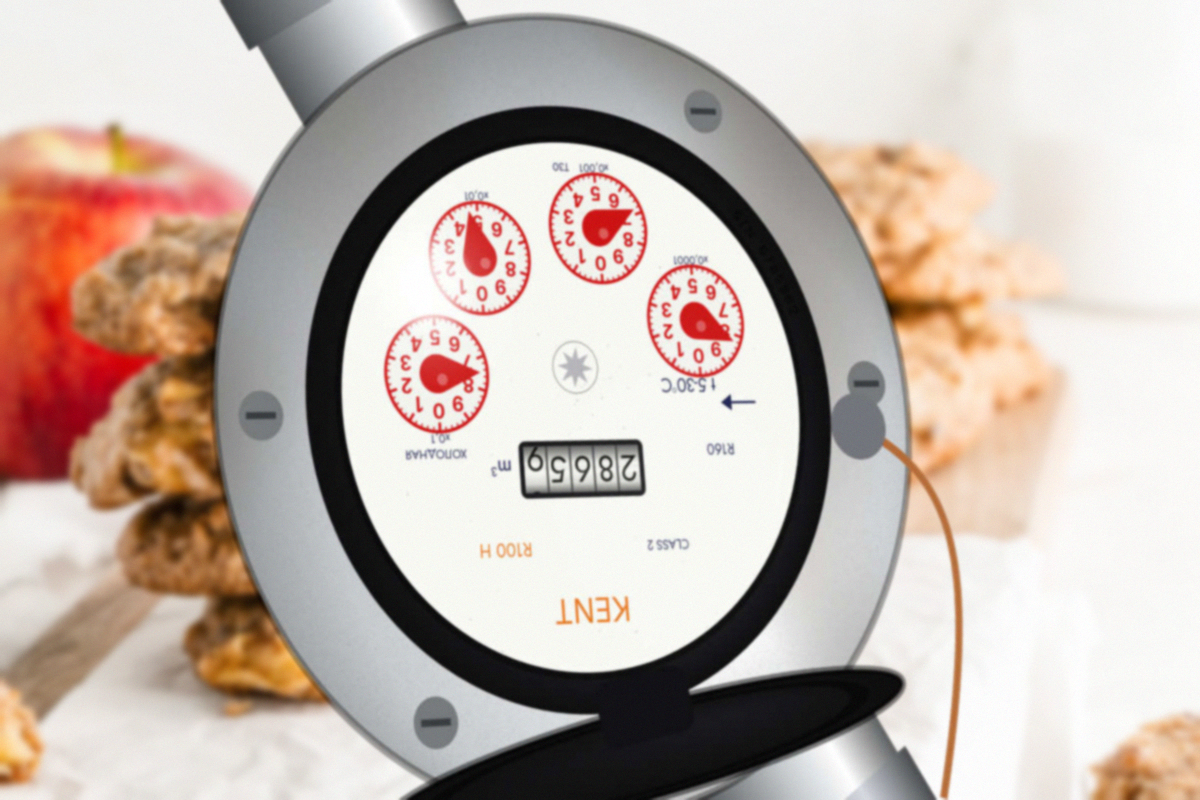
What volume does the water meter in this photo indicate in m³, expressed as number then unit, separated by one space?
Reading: 28658.7468 m³
